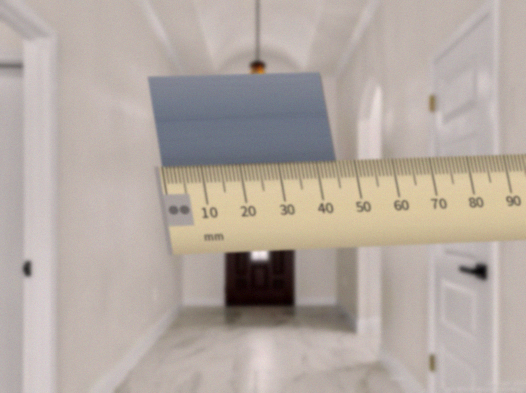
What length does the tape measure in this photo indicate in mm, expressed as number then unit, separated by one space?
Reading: 45 mm
